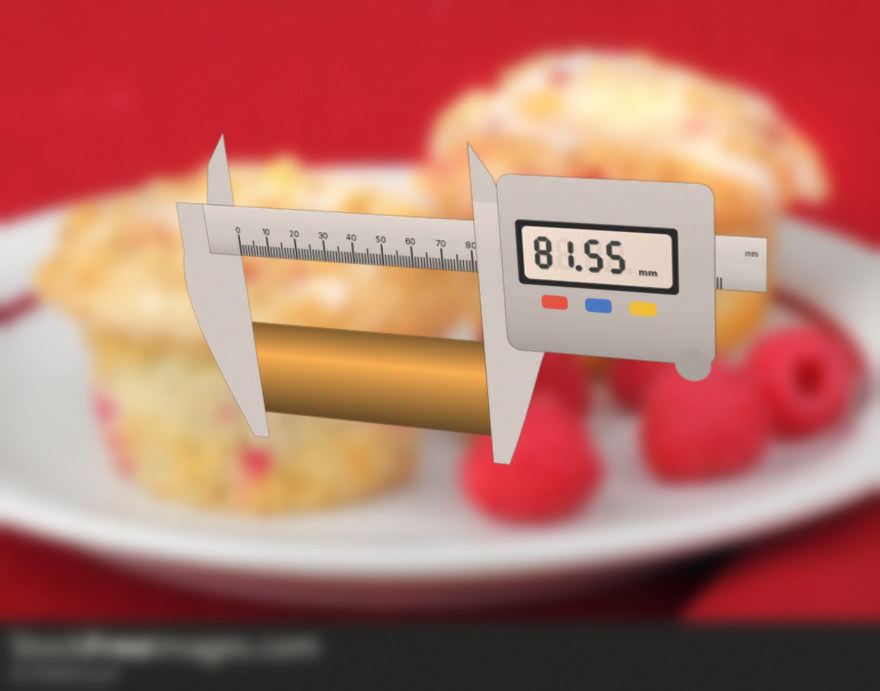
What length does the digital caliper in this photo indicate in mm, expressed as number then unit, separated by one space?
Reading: 81.55 mm
